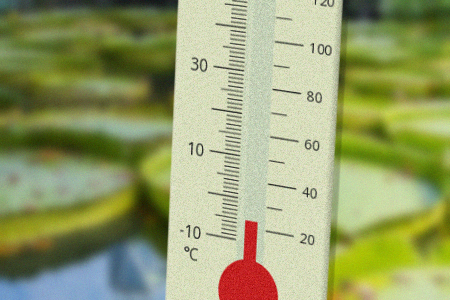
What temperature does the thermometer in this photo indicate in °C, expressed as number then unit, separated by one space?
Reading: -5 °C
